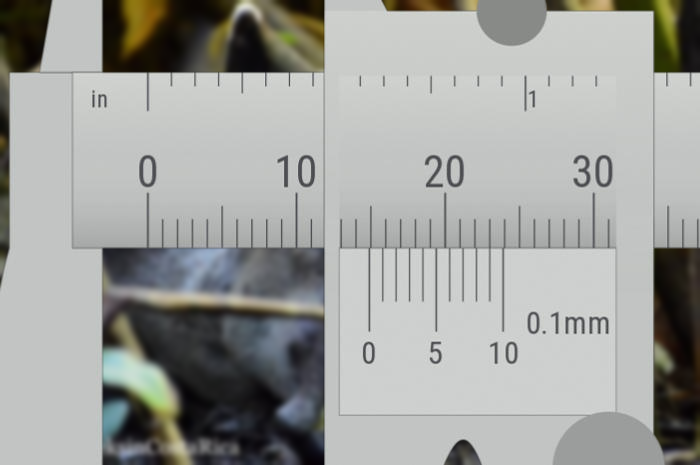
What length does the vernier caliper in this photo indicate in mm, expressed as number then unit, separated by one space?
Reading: 14.9 mm
